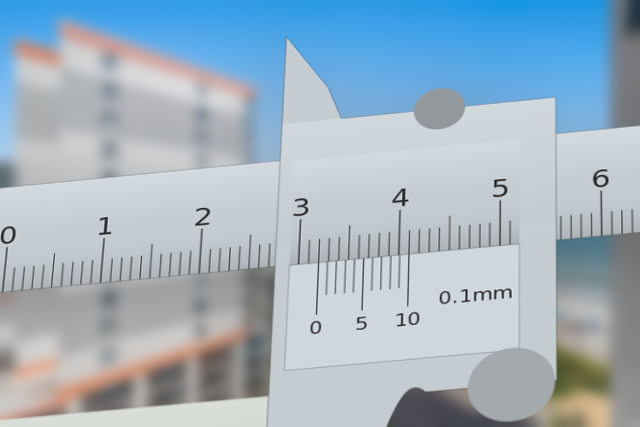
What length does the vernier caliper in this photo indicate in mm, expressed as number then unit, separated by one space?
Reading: 32.0 mm
